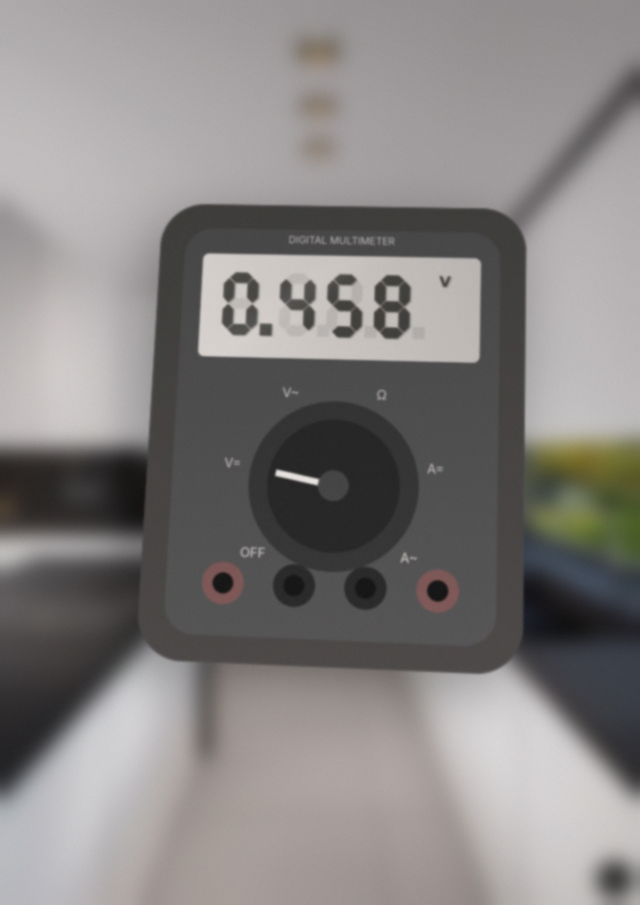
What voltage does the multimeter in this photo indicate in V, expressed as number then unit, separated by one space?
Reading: 0.458 V
